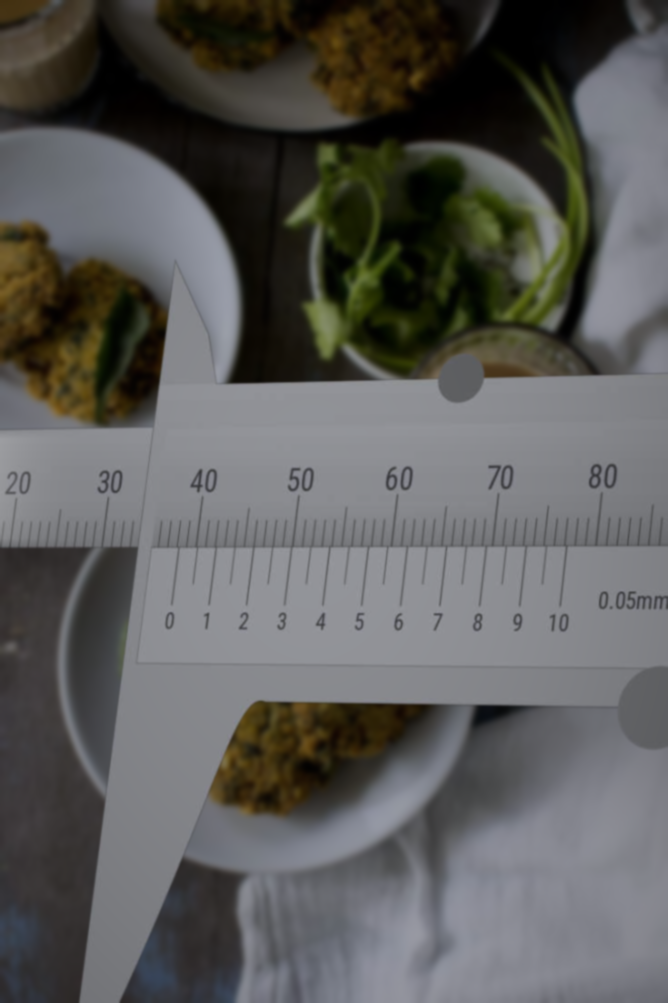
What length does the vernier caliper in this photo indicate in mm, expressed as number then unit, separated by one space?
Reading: 38.2 mm
